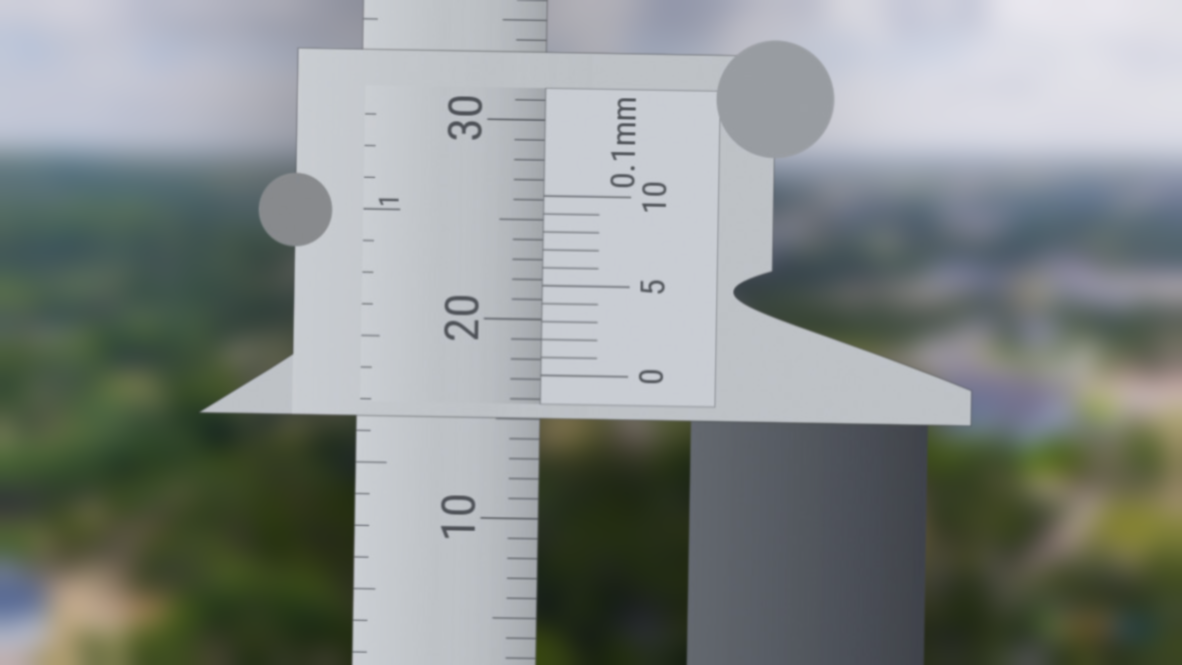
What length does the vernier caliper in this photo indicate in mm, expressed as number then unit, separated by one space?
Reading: 17.2 mm
